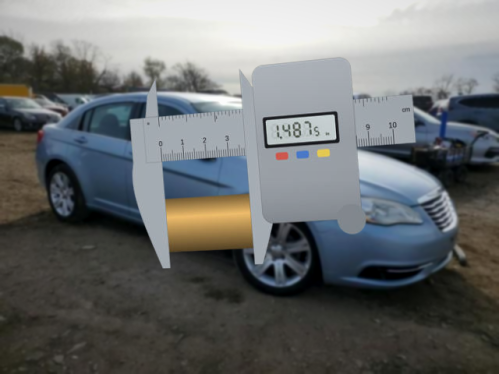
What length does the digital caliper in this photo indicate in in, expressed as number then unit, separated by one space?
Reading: 1.4875 in
